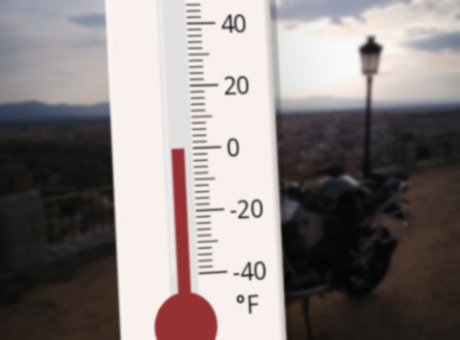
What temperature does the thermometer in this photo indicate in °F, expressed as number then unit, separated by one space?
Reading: 0 °F
